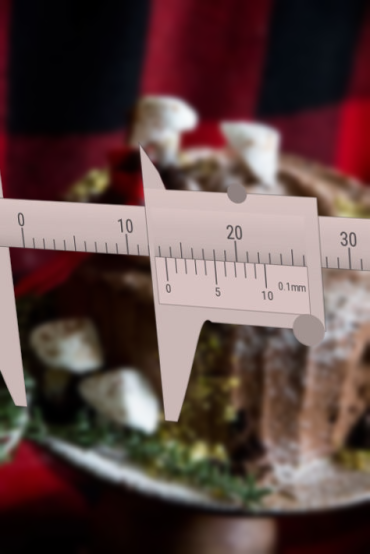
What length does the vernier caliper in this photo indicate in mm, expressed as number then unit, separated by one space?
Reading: 13.5 mm
